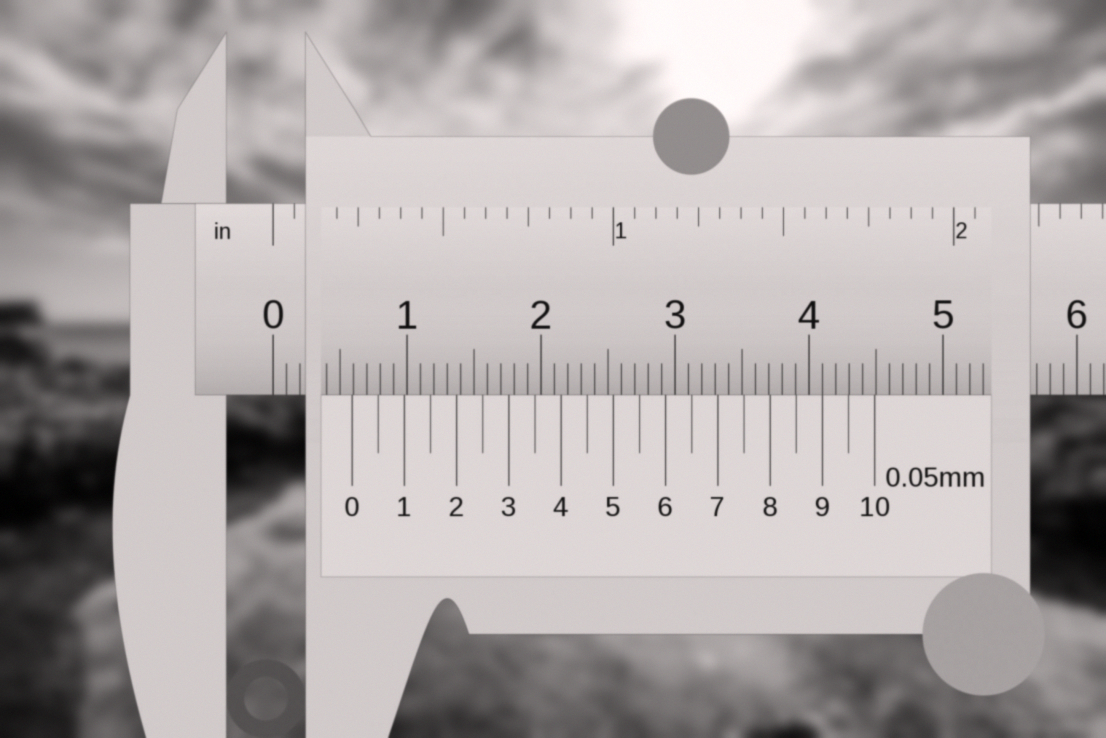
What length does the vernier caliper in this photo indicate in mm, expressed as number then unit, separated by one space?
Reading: 5.9 mm
